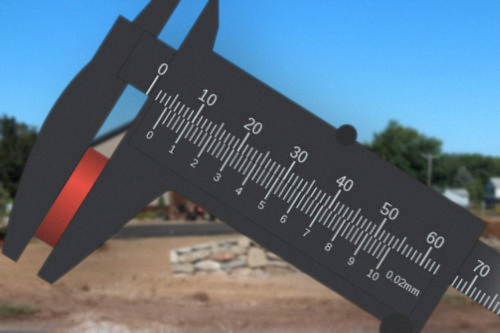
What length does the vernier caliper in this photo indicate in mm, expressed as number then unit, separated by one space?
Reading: 4.5 mm
